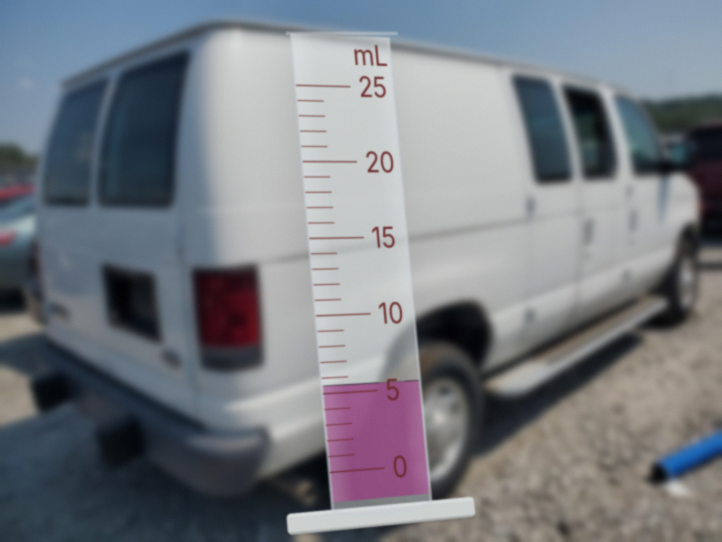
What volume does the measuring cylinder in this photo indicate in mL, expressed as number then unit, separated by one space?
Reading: 5.5 mL
